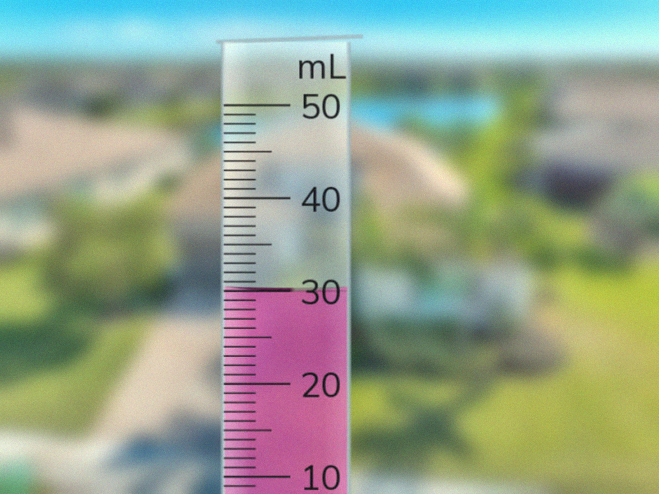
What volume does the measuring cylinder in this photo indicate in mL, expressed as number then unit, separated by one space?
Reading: 30 mL
